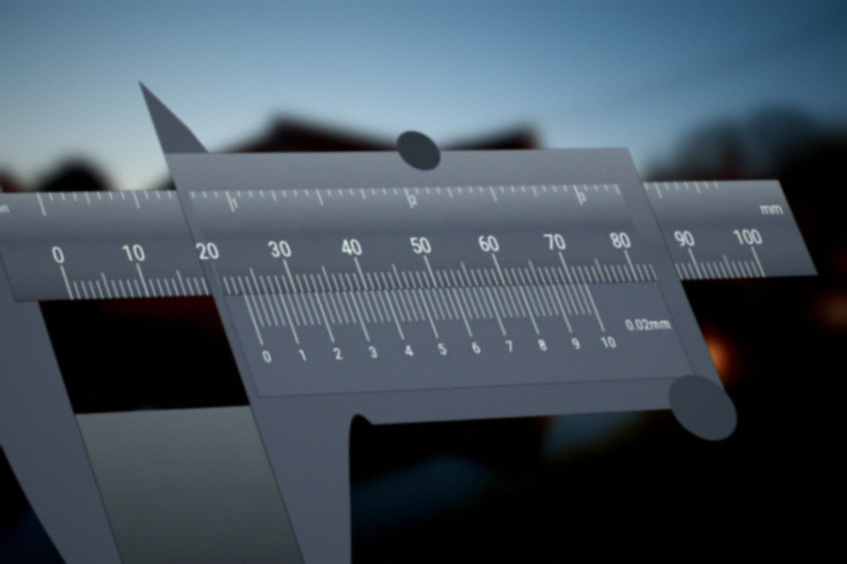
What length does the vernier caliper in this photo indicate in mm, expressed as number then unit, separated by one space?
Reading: 23.0 mm
